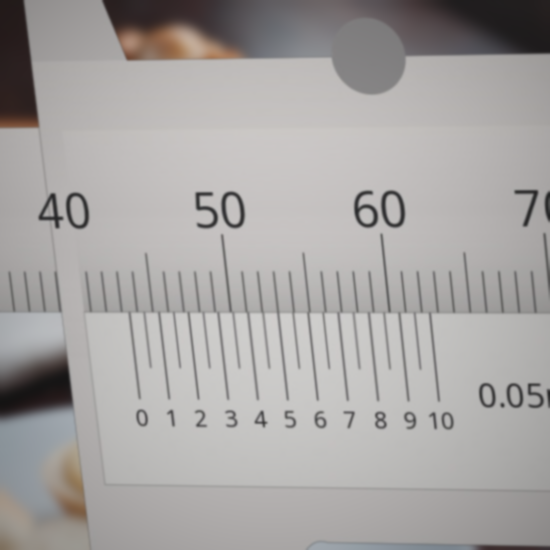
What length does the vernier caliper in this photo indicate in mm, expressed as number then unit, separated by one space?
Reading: 43.5 mm
